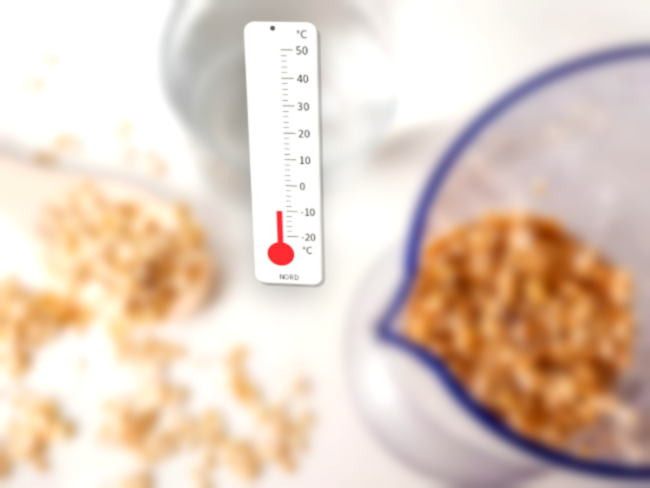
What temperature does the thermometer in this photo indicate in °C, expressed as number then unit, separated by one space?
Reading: -10 °C
